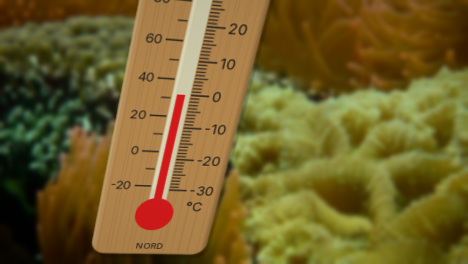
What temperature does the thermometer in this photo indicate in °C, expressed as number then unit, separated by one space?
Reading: 0 °C
